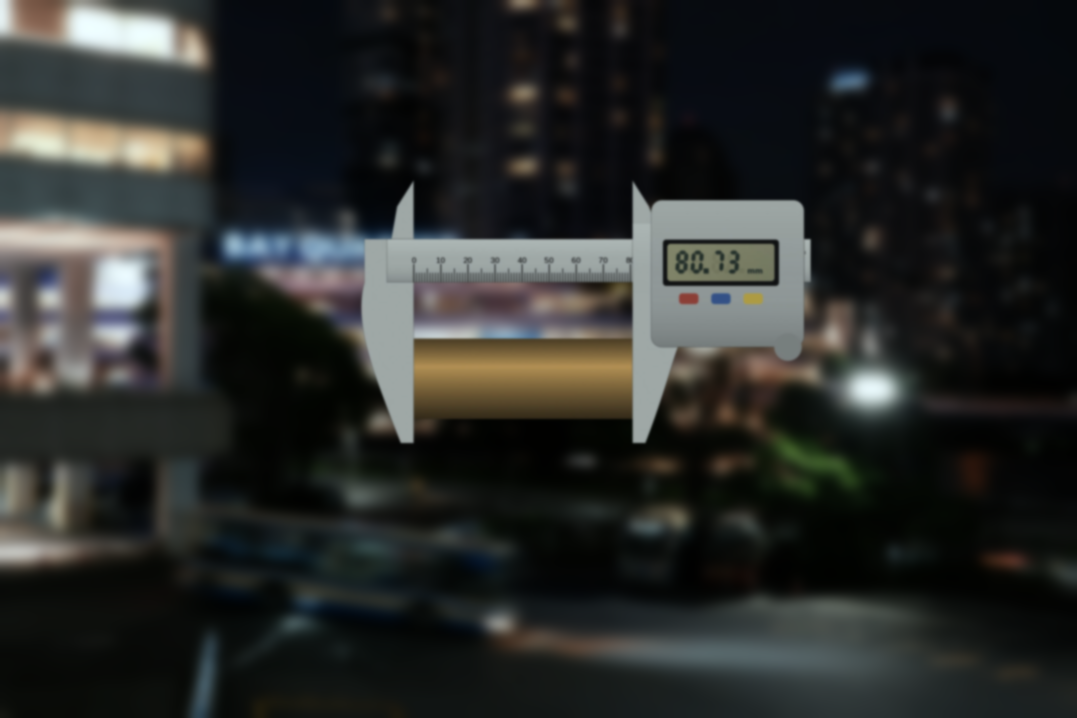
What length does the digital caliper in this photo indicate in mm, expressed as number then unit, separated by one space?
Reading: 80.73 mm
